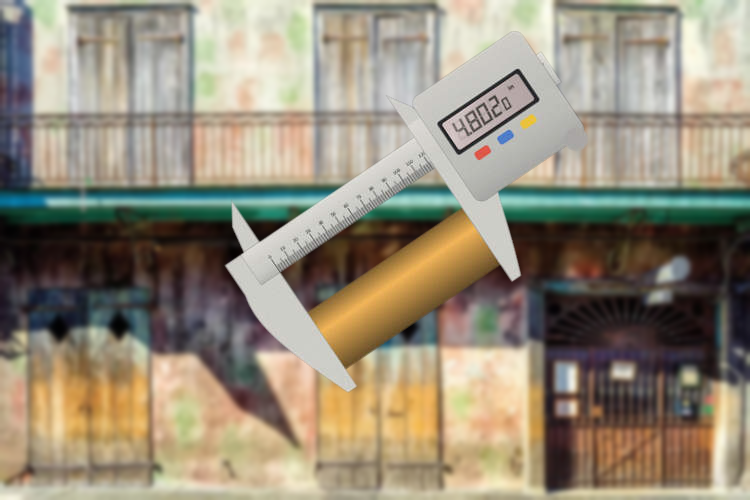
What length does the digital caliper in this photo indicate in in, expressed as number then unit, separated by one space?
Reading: 4.8020 in
